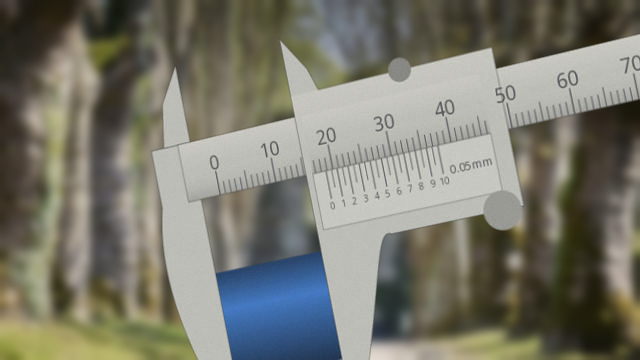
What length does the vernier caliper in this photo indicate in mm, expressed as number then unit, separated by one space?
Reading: 18.8 mm
